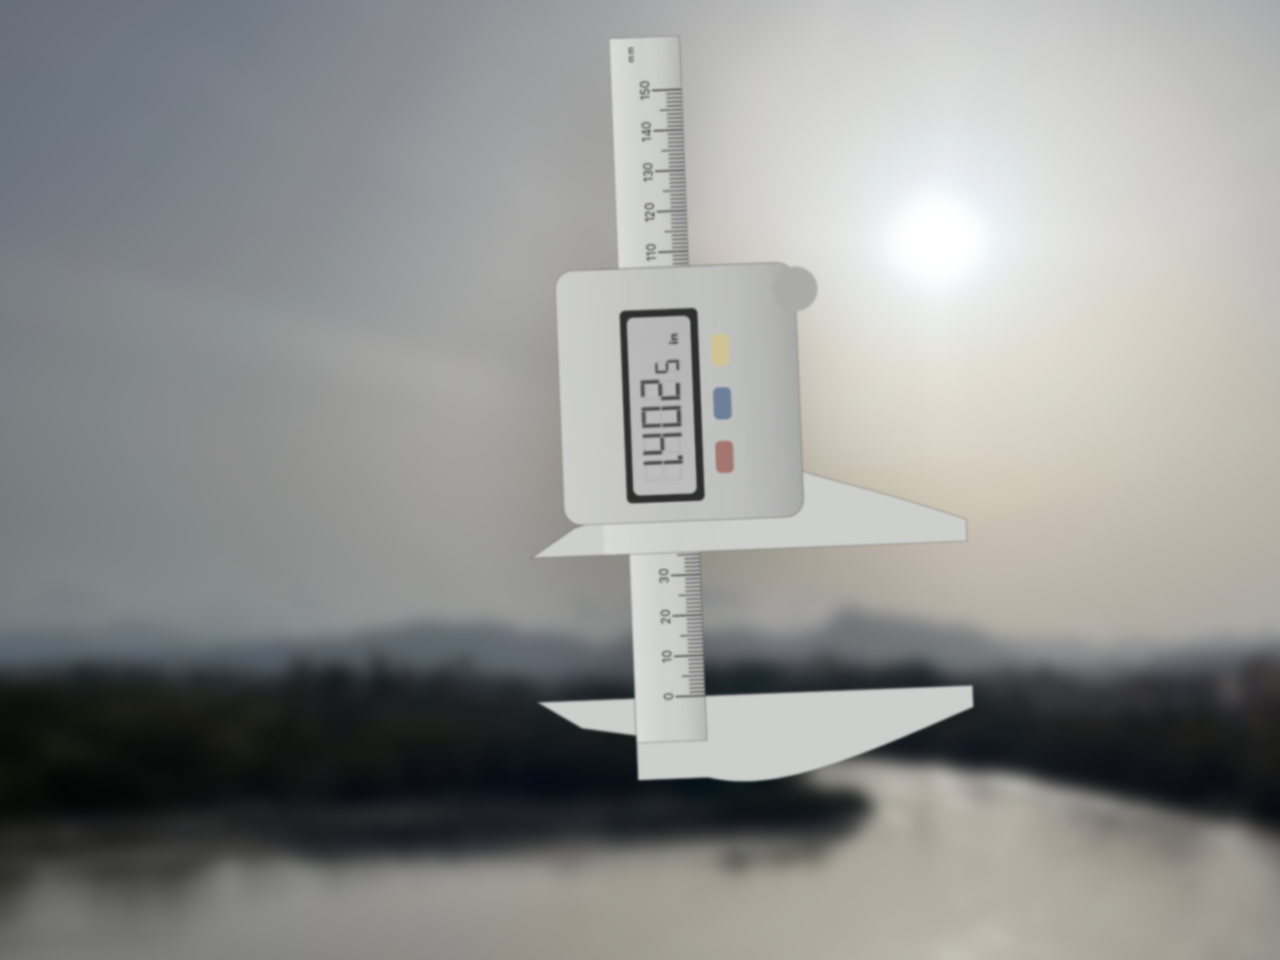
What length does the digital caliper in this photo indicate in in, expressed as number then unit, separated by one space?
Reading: 1.4025 in
